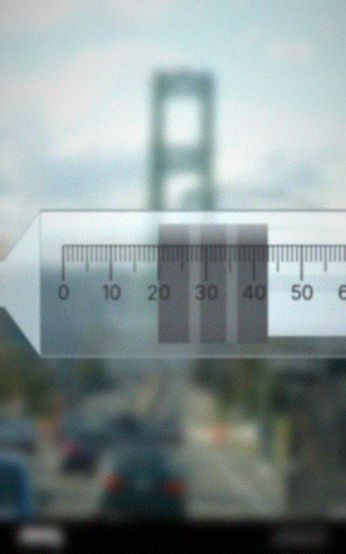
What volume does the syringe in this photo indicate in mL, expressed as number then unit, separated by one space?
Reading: 20 mL
